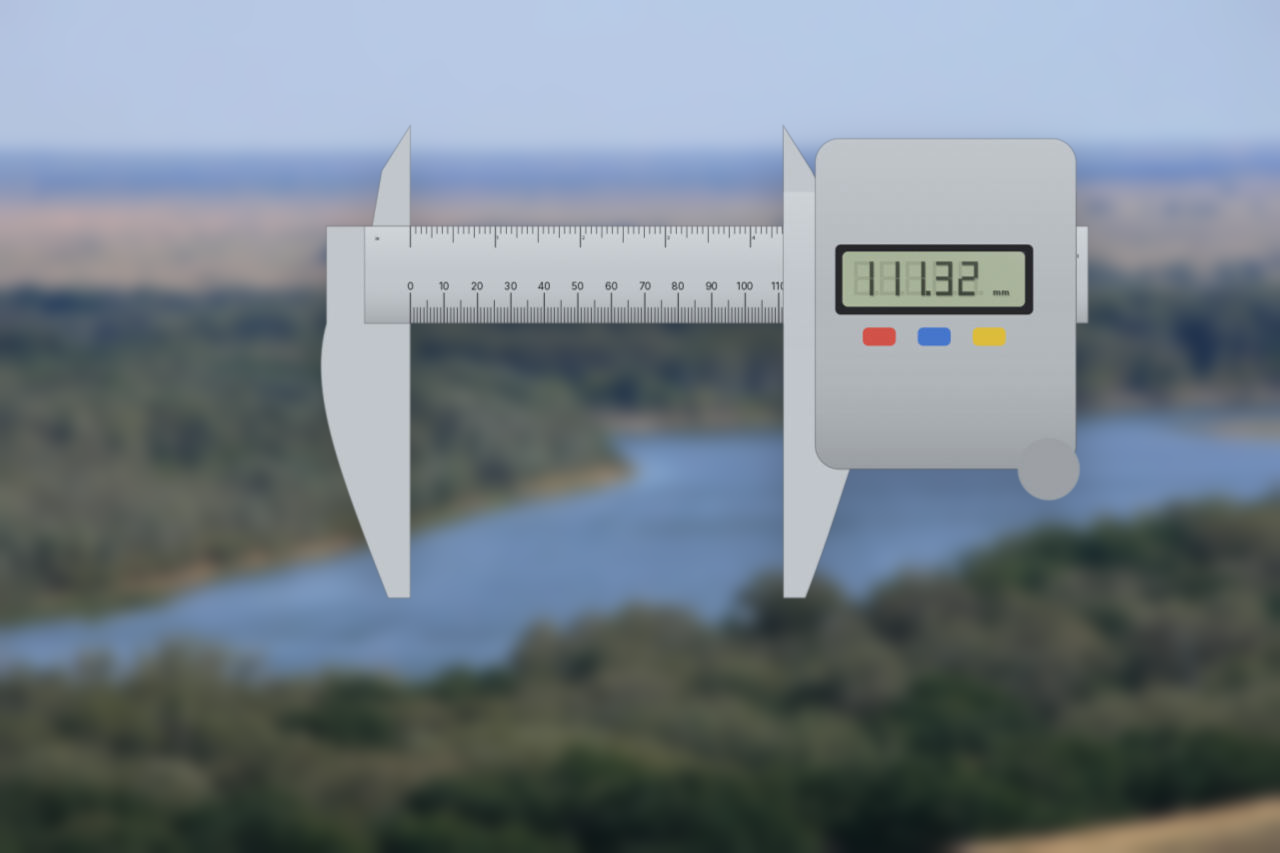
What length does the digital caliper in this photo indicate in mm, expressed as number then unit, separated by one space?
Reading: 111.32 mm
